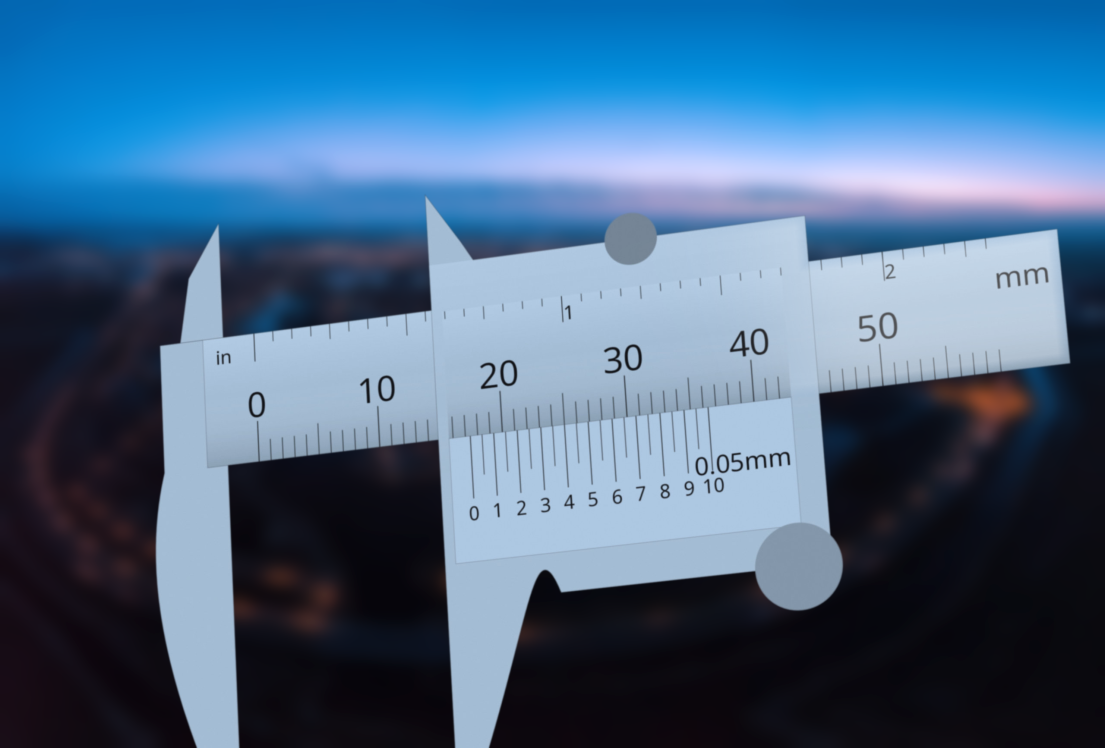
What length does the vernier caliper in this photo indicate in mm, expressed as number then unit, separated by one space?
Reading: 17.4 mm
